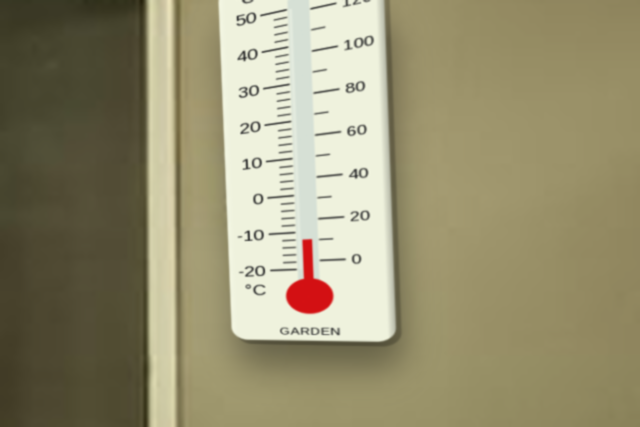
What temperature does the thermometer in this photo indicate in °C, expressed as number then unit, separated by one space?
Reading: -12 °C
